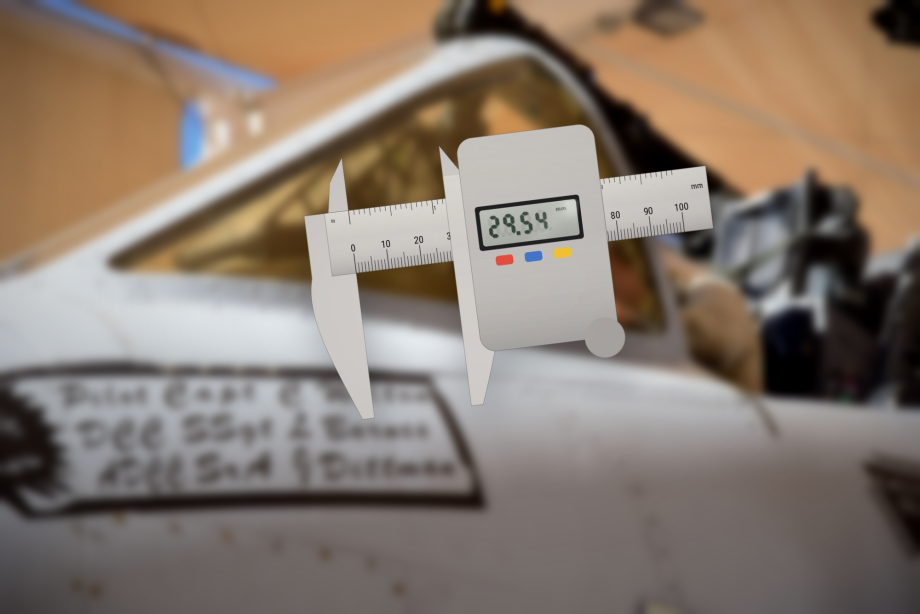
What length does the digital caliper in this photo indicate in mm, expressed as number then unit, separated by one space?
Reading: 29.54 mm
